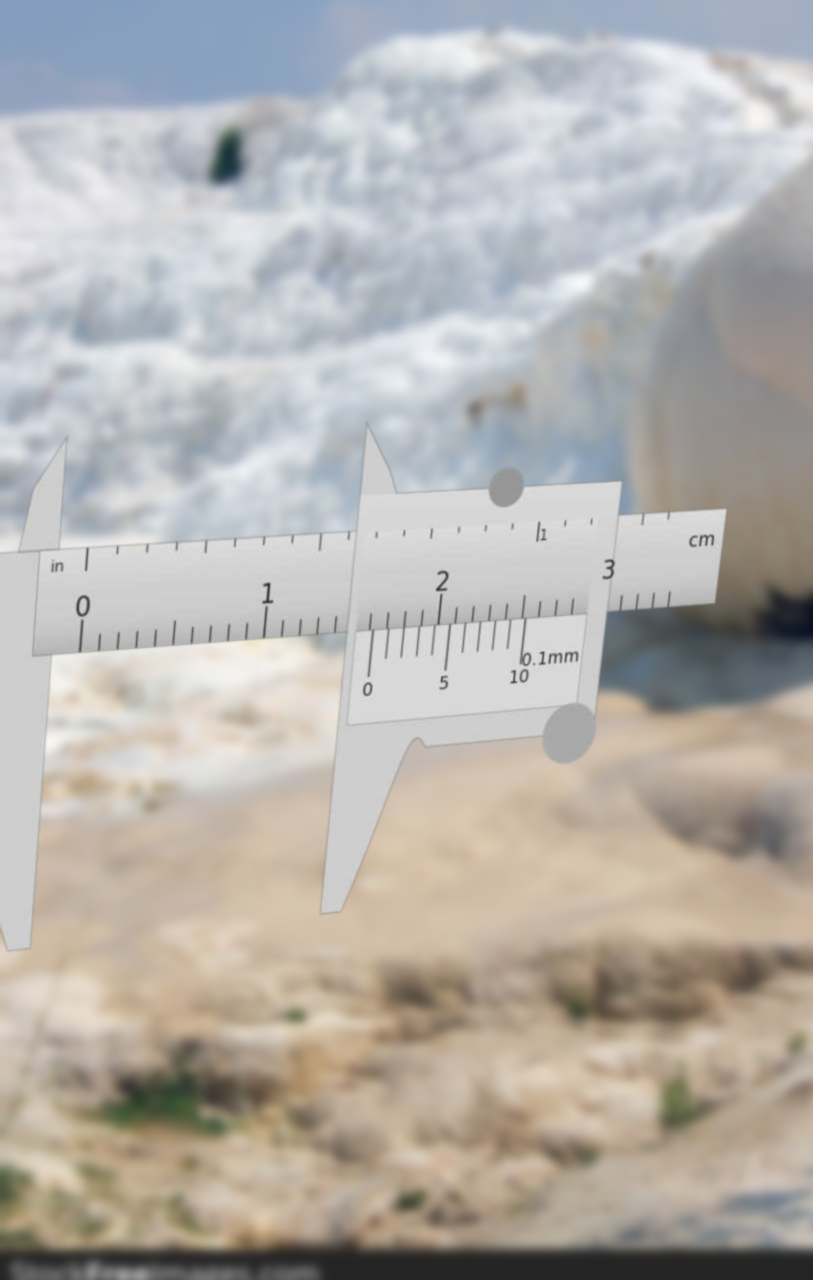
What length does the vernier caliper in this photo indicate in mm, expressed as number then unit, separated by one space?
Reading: 16.2 mm
